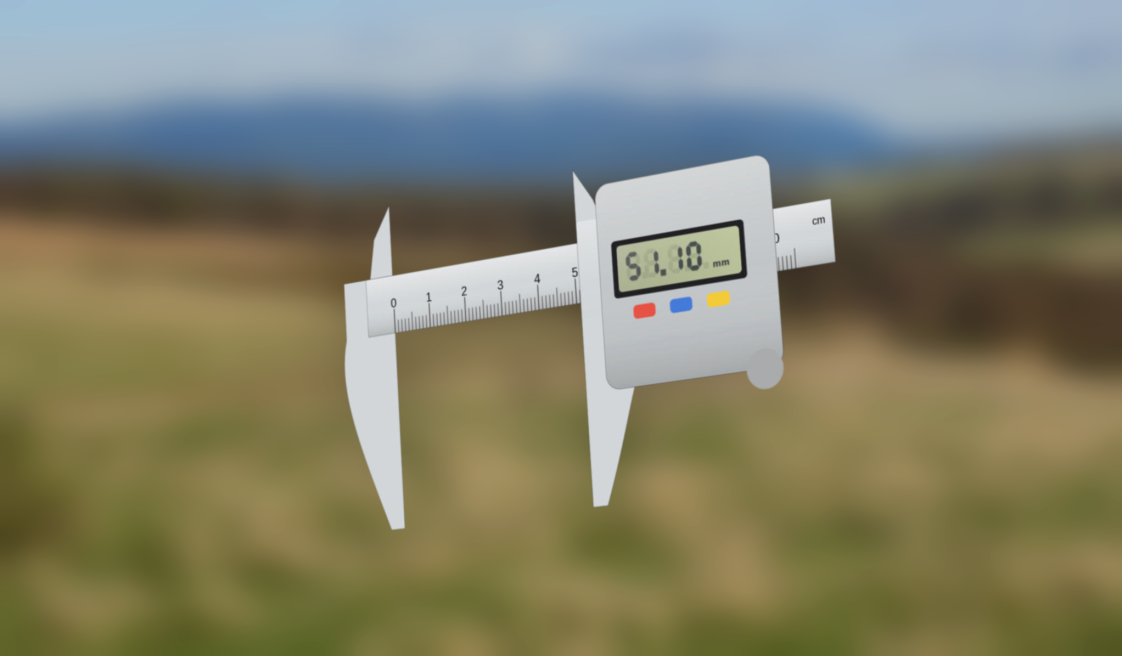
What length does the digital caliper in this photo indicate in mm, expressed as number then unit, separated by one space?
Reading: 51.10 mm
